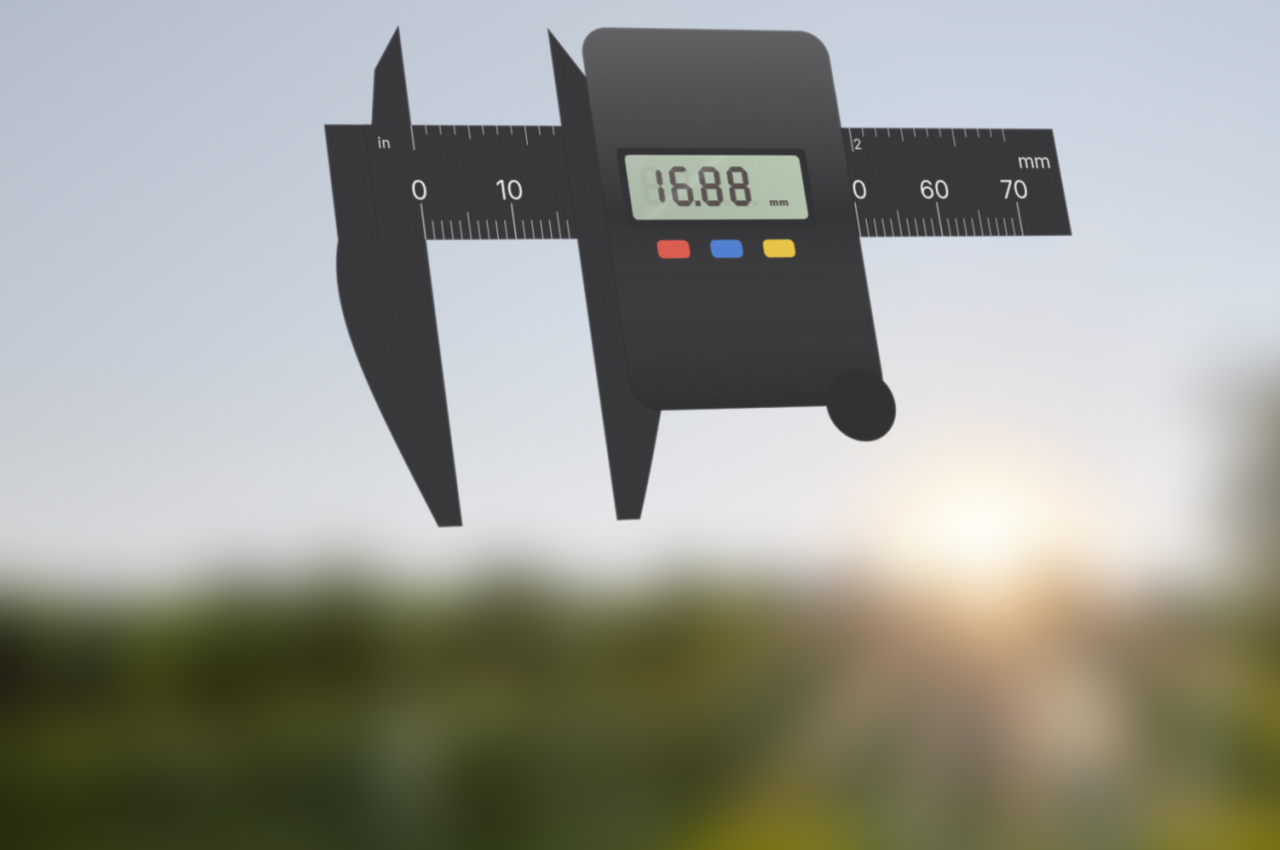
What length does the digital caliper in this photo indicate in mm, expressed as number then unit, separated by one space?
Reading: 16.88 mm
